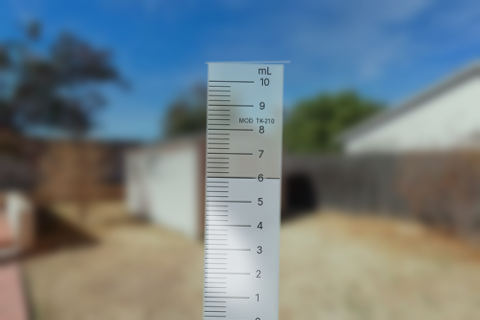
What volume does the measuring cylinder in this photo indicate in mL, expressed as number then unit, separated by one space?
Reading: 6 mL
